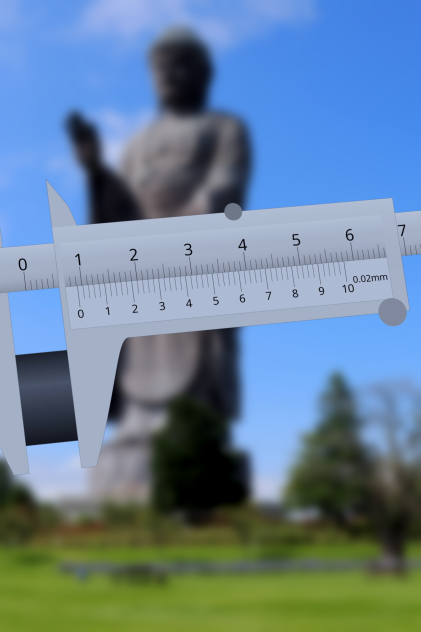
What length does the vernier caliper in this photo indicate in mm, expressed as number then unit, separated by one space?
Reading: 9.2 mm
